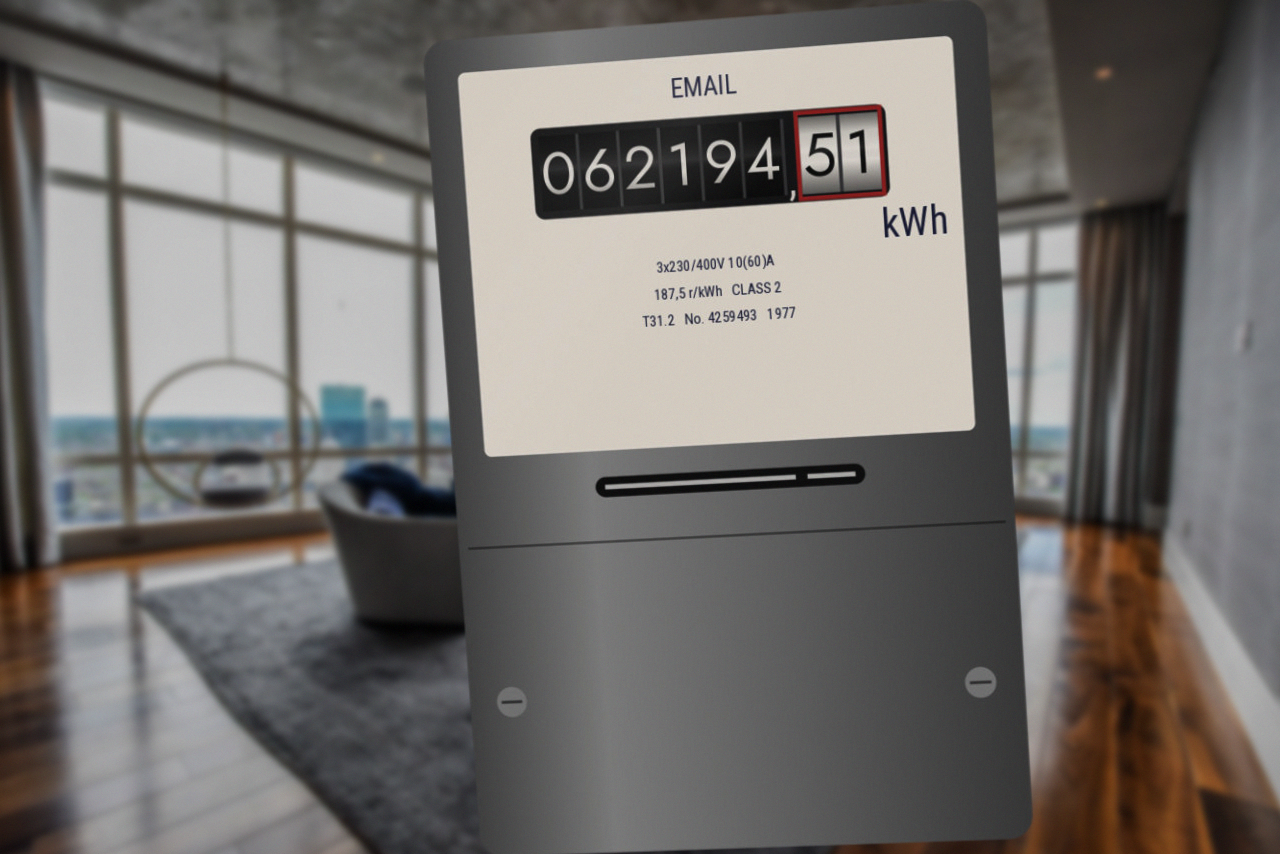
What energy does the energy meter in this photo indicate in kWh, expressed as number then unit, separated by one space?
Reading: 62194.51 kWh
